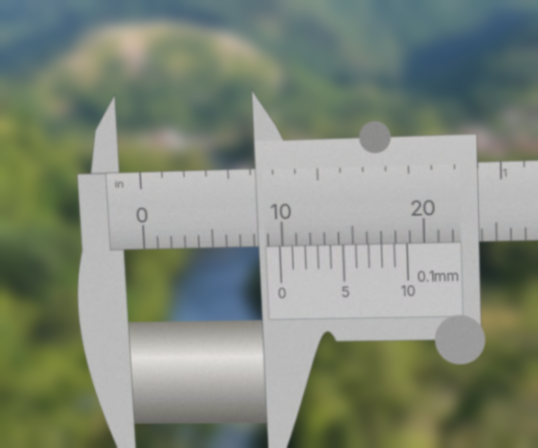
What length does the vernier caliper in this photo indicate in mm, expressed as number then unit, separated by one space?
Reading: 9.8 mm
